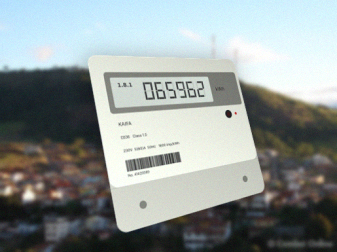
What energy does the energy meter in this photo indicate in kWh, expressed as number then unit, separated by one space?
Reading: 65962 kWh
